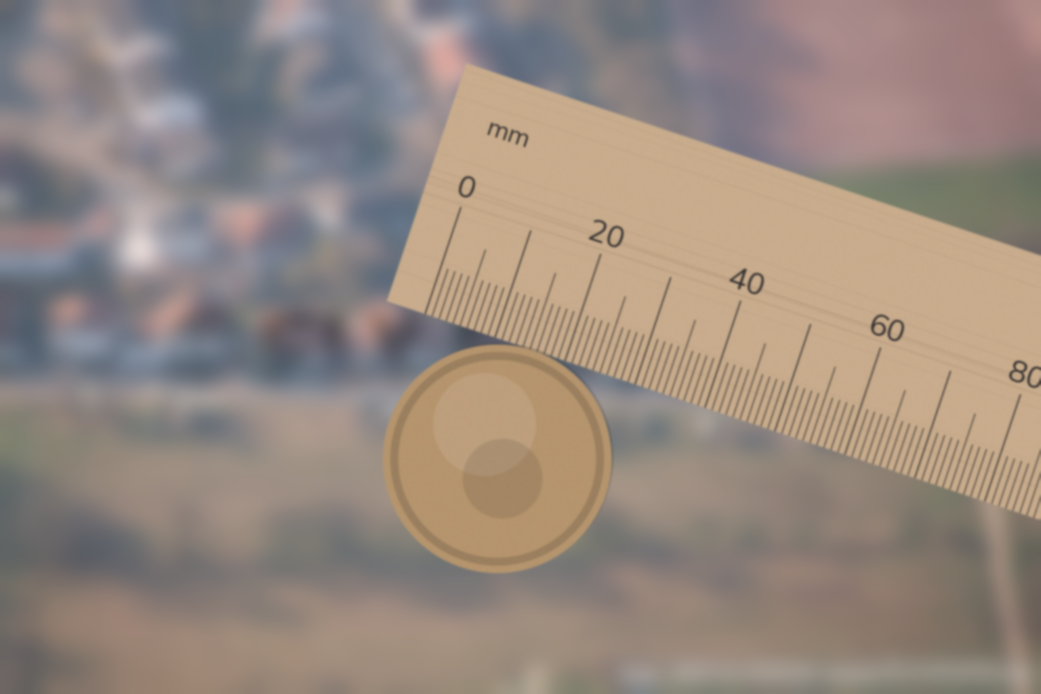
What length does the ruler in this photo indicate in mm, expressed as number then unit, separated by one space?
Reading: 31 mm
